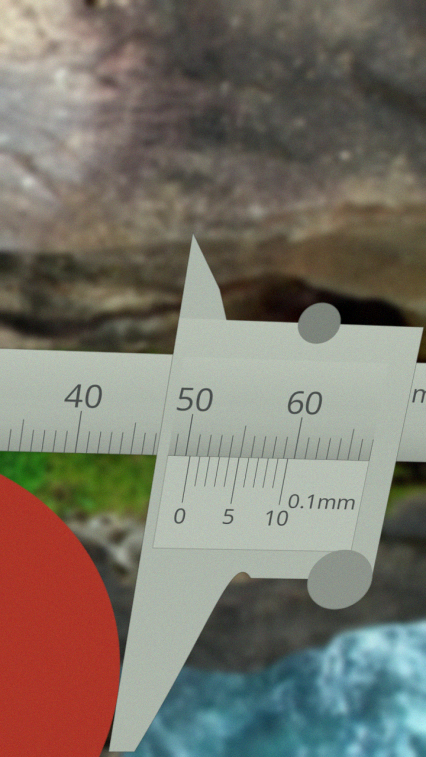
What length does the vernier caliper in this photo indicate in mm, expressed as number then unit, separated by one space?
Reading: 50.4 mm
